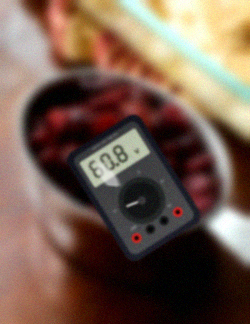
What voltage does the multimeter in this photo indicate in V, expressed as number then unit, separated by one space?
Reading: 60.8 V
